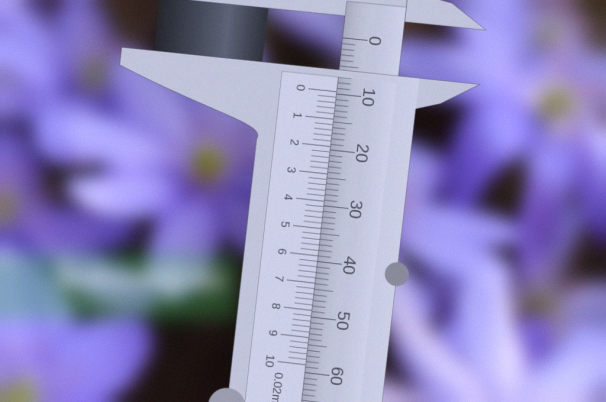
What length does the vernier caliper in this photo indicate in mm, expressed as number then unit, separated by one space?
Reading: 9.6 mm
